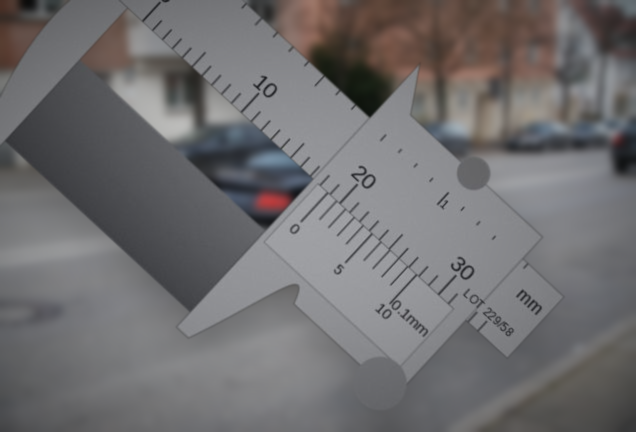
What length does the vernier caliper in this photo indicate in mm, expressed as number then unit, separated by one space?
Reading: 18.8 mm
